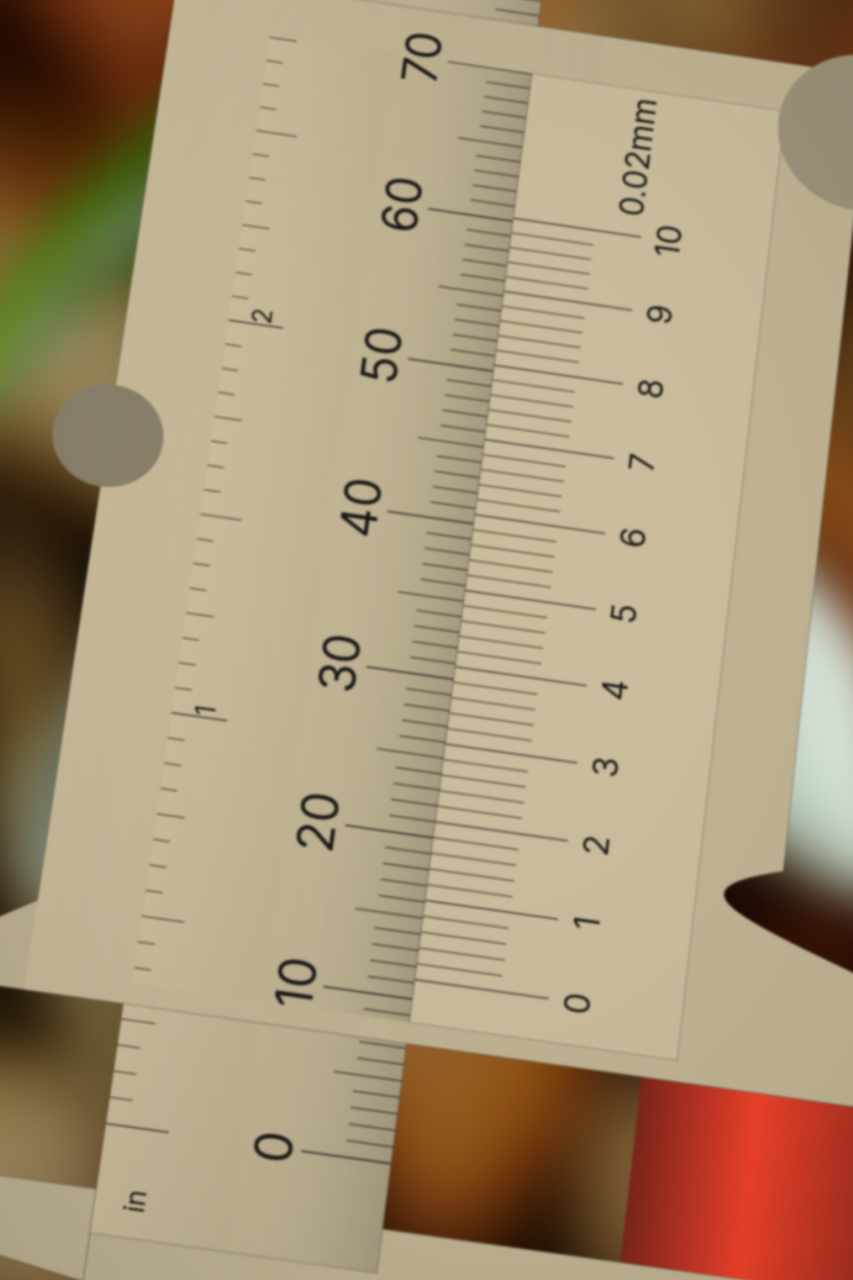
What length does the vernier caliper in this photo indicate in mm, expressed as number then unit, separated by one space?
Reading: 11.2 mm
